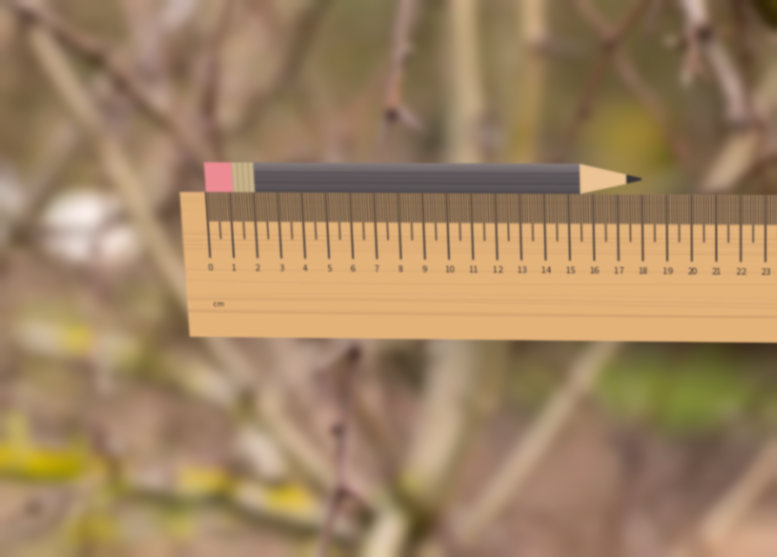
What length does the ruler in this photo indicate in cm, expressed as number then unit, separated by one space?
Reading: 18 cm
